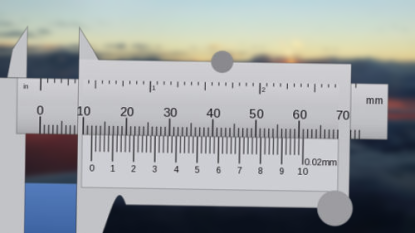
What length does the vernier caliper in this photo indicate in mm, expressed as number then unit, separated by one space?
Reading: 12.0 mm
